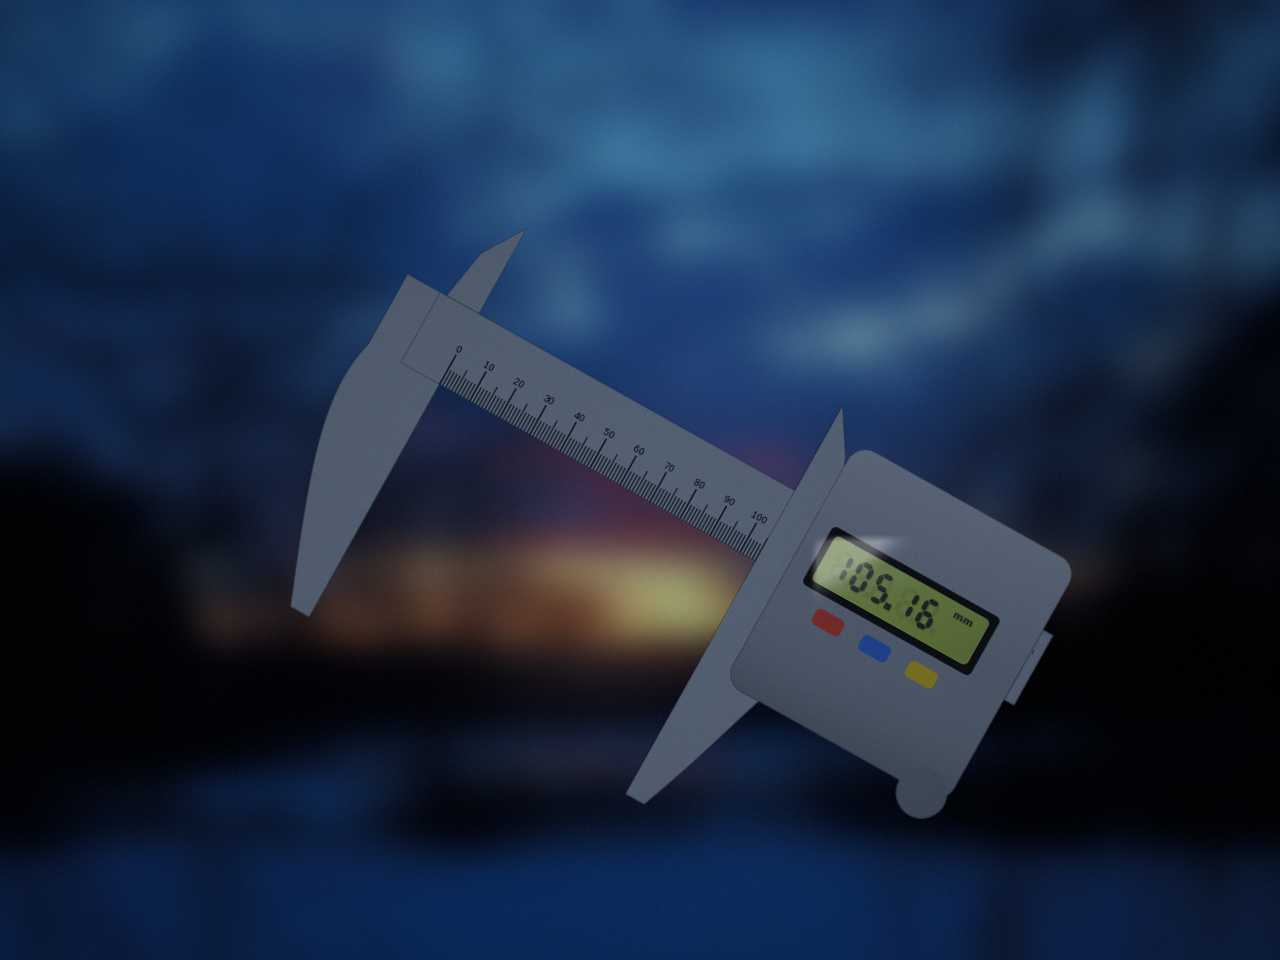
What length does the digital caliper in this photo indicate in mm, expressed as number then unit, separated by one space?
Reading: 105.16 mm
